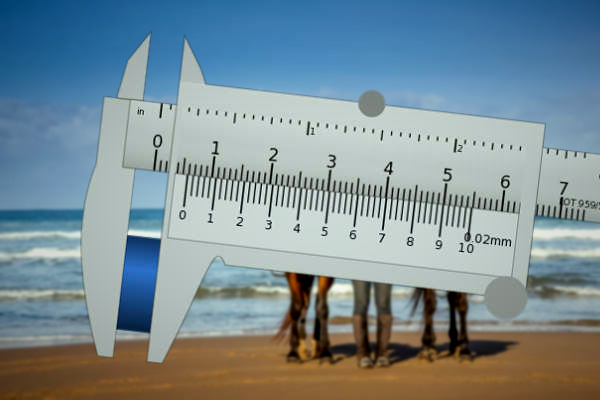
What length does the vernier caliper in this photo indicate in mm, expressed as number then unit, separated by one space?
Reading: 5.8 mm
